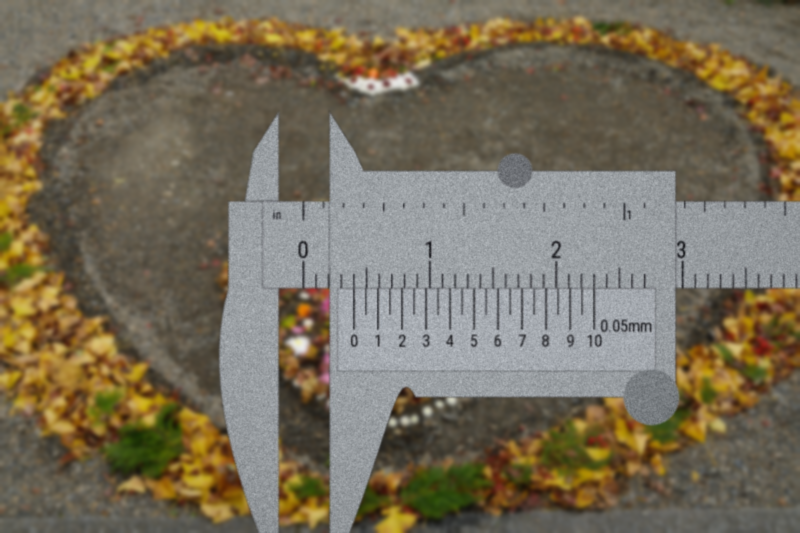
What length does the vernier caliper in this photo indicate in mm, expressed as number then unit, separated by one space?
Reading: 4.0 mm
